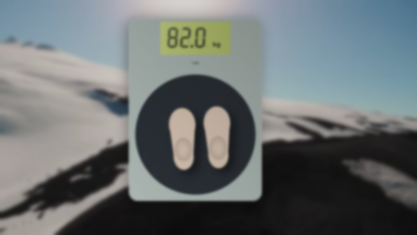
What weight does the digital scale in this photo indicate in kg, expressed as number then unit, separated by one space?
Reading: 82.0 kg
